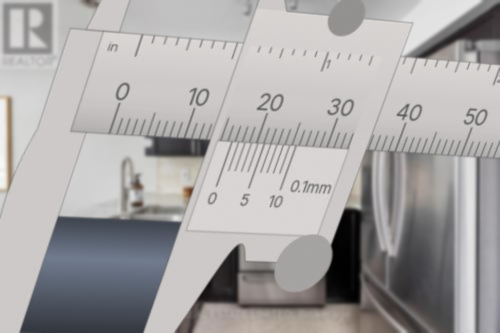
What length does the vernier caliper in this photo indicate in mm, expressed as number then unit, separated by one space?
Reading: 16.6 mm
